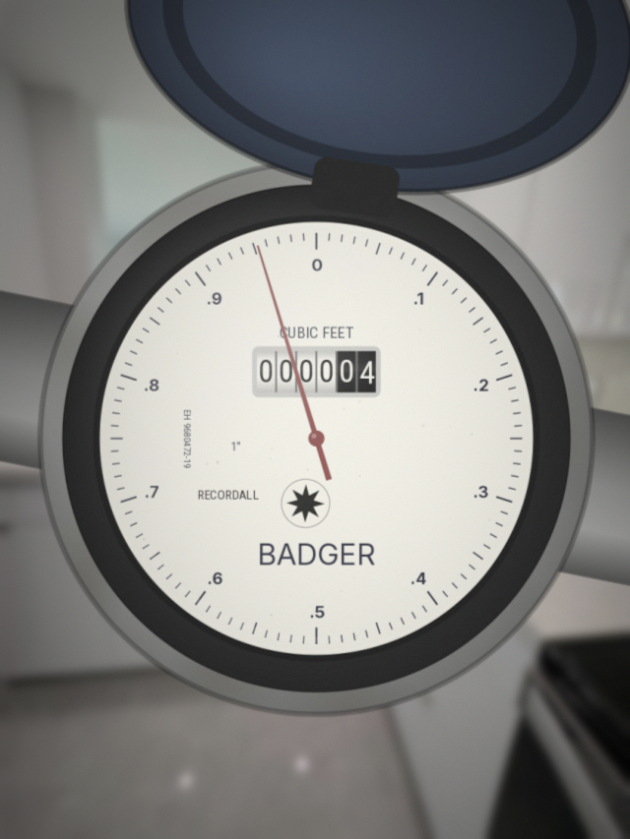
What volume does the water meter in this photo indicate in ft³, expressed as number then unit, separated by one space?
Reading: 3.95 ft³
